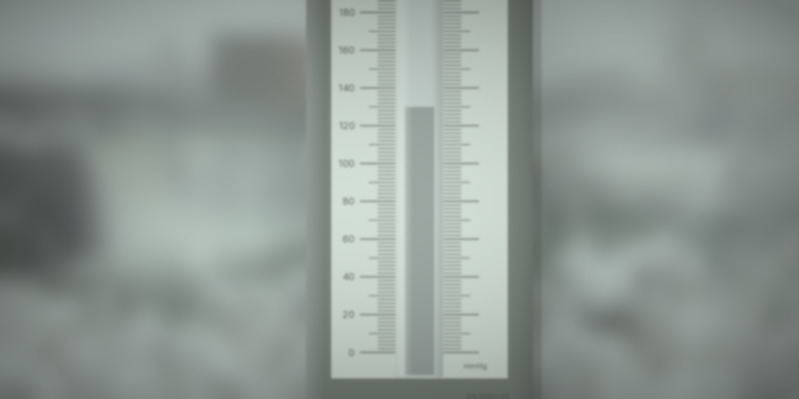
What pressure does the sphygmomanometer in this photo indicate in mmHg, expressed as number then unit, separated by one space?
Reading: 130 mmHg
